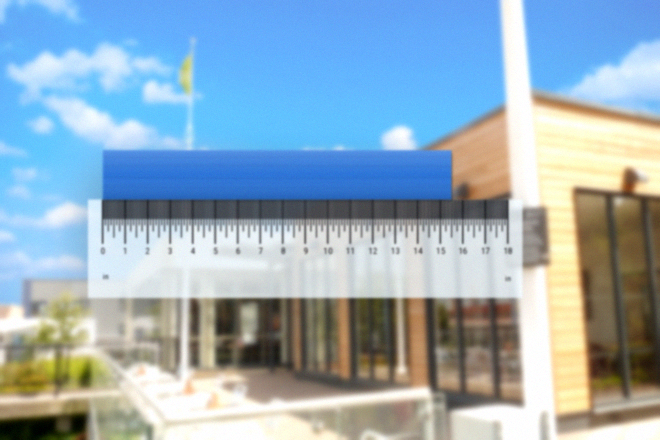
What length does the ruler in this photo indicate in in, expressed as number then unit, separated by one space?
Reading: 15.5 in
